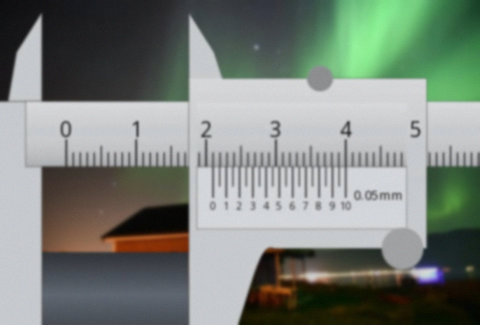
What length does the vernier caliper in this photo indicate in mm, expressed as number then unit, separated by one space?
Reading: 21.0 mm
